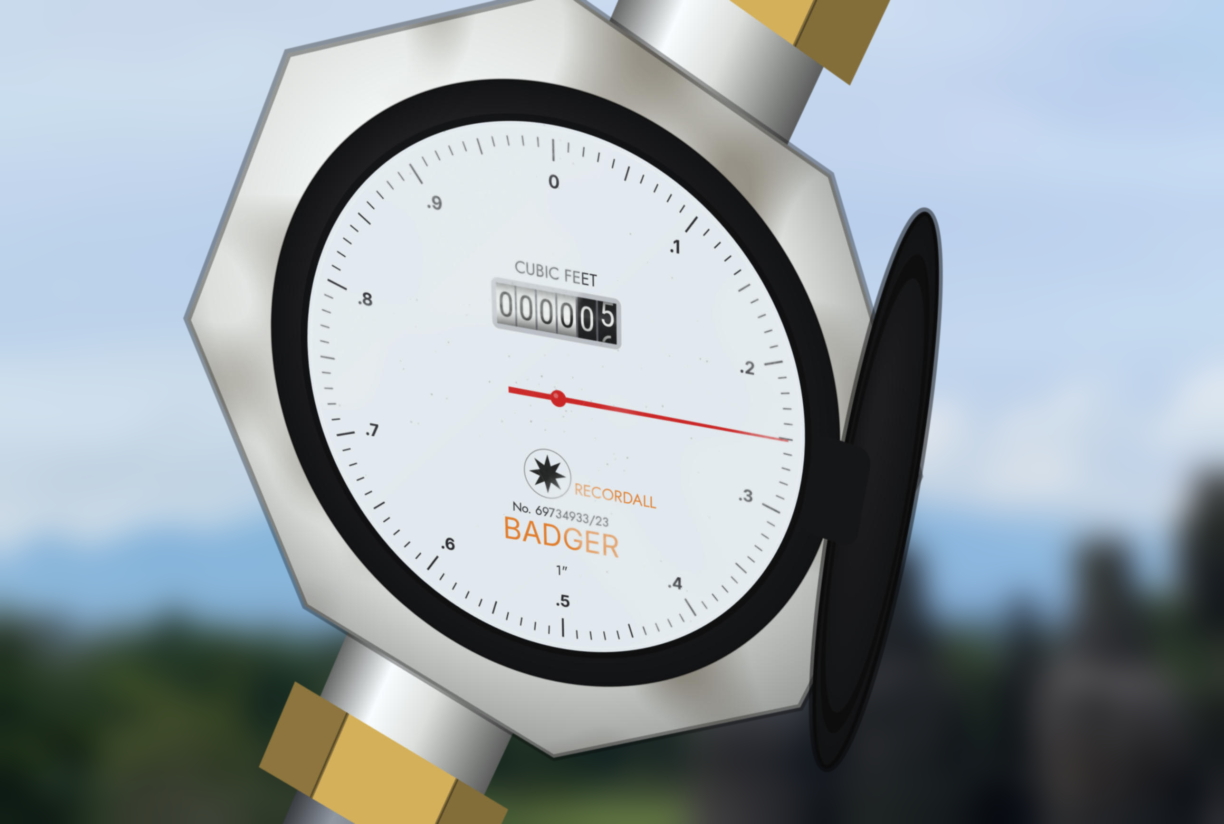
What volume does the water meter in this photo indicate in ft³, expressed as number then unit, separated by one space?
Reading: 5.25 ft³
